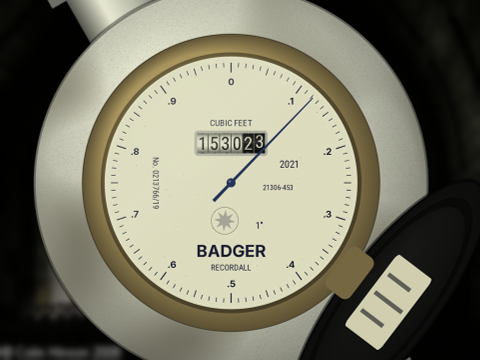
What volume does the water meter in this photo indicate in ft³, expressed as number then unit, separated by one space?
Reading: 153023.12 ft³
